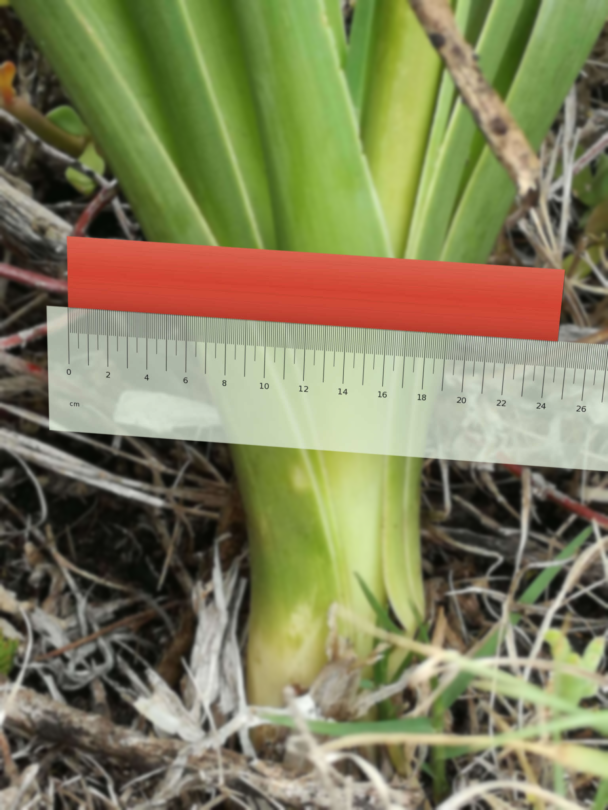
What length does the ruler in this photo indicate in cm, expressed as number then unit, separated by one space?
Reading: 24.5 cm
